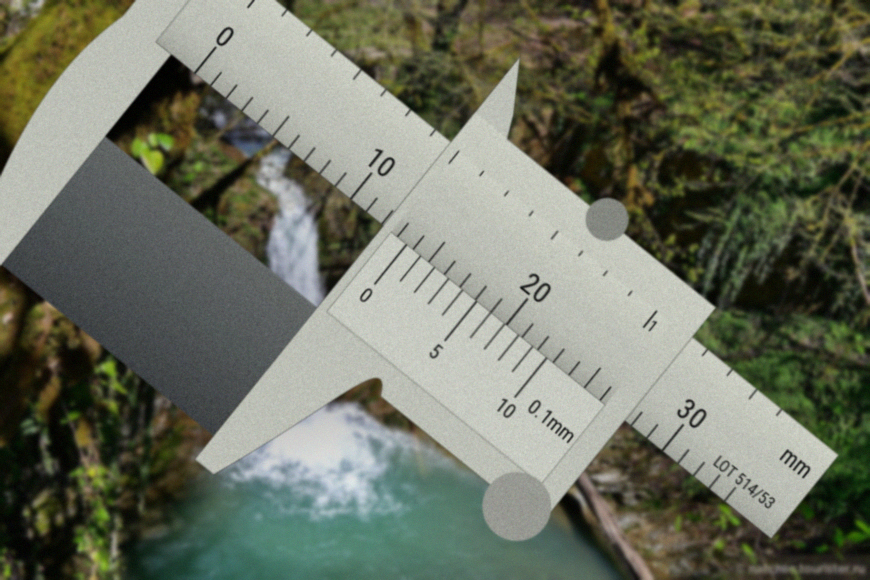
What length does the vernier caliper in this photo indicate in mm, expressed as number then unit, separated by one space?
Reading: 13.6 mm
